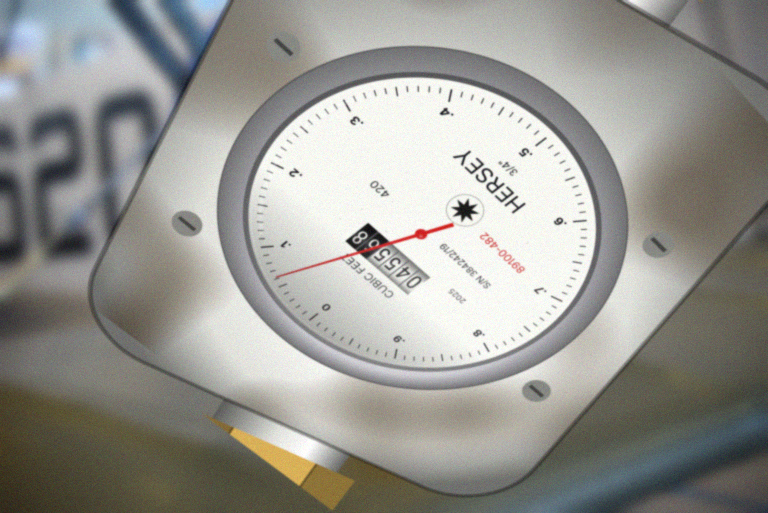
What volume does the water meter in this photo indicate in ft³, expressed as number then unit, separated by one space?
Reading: 45568.06 ft³
